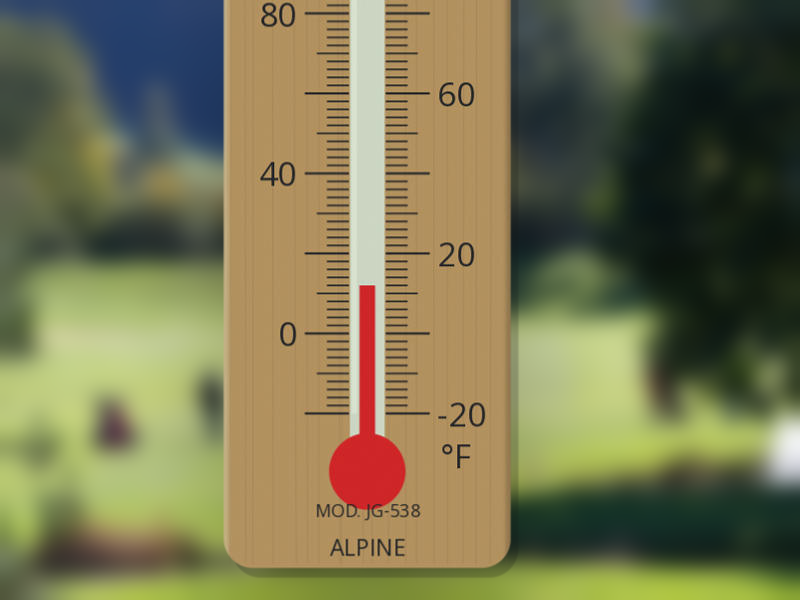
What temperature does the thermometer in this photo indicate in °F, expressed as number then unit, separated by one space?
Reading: 12 °F
